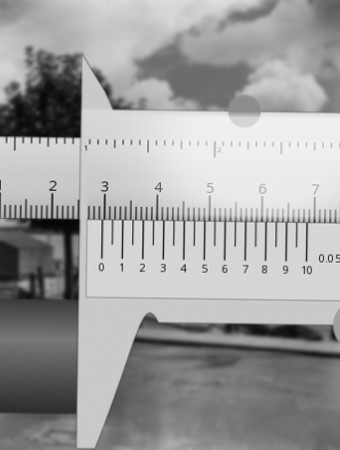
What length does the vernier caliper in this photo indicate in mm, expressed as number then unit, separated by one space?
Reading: 29.6 mm
